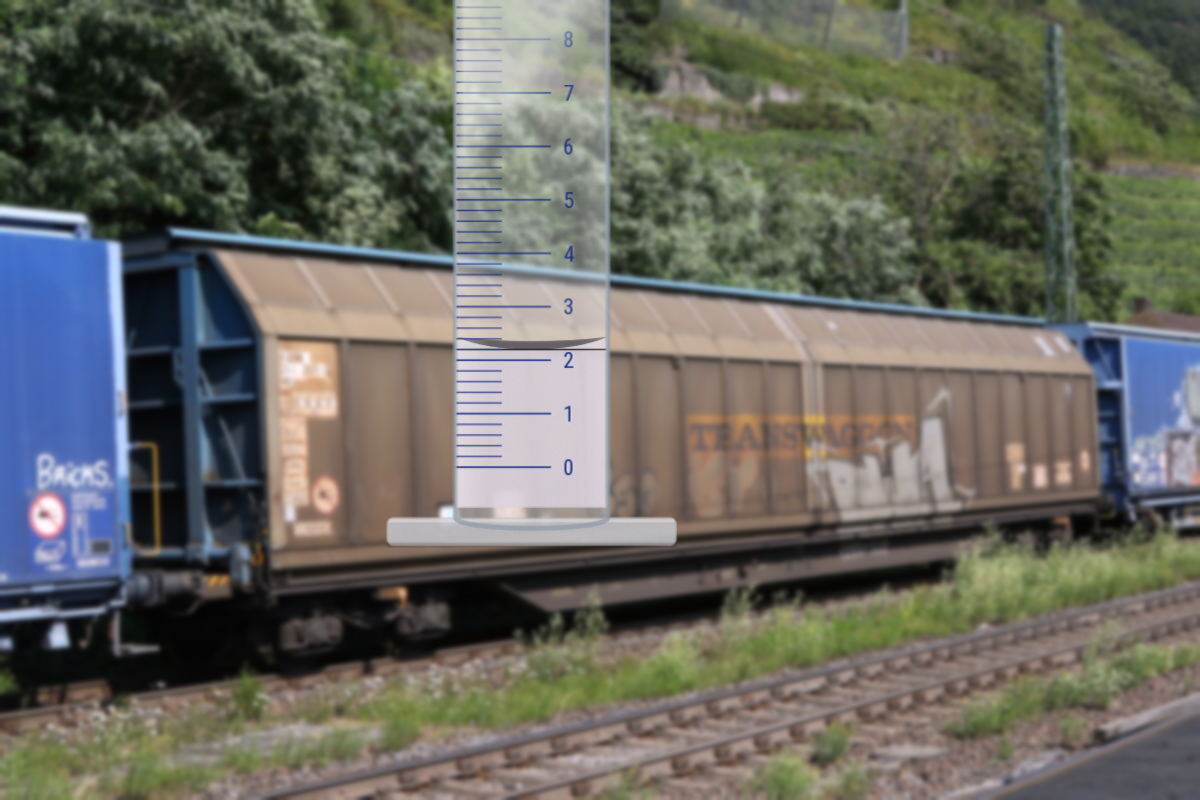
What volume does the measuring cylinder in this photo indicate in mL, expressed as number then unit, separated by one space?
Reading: 2.2 mL
